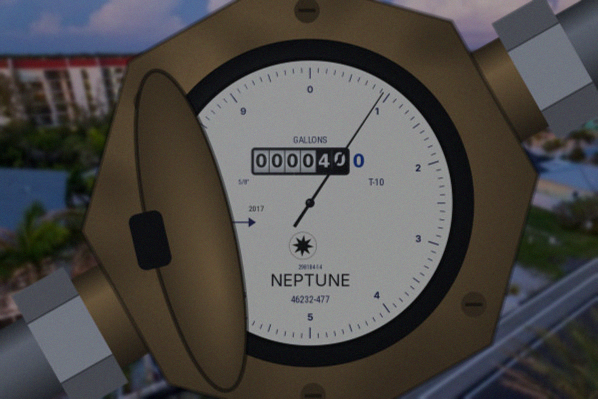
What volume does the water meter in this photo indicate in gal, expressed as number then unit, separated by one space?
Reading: 400.9 gal
